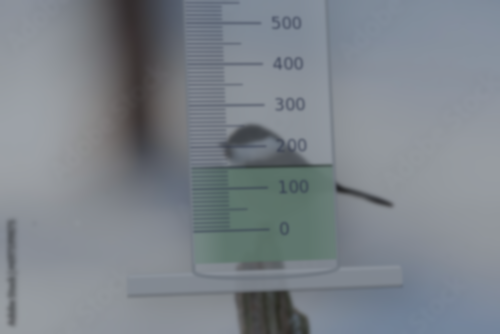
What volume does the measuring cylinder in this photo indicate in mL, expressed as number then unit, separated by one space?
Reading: 150 mL
